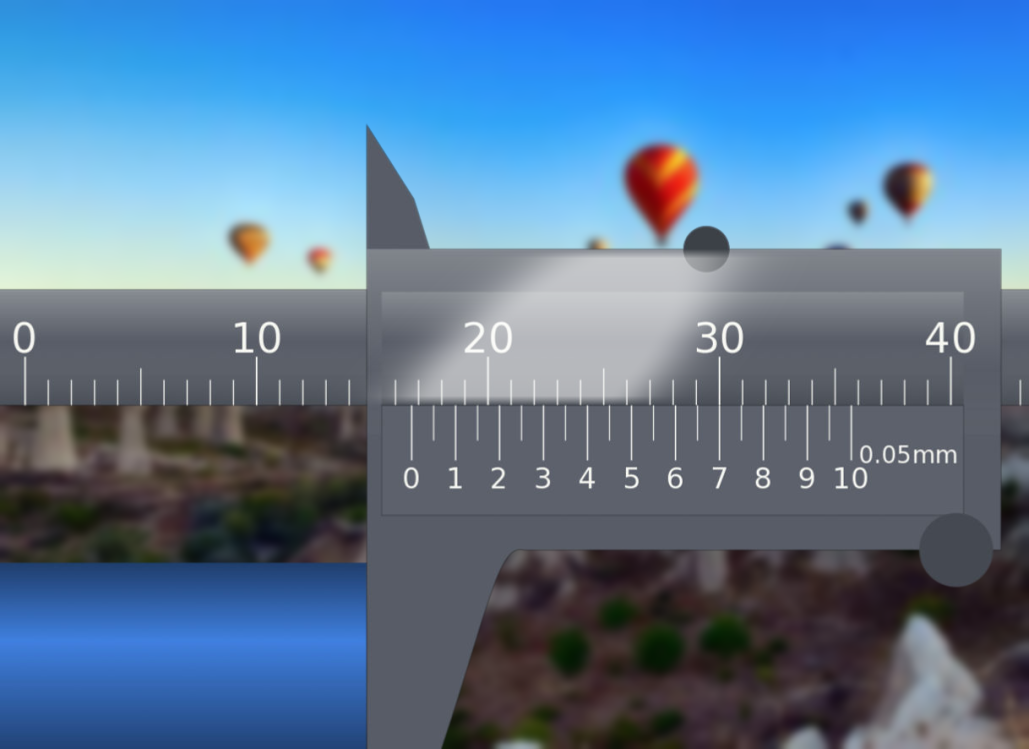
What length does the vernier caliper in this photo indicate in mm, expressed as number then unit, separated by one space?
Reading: 16.70 mm
